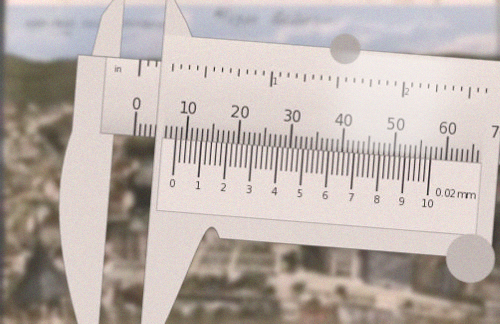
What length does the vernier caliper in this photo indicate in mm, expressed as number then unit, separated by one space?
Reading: 8.0 mm
